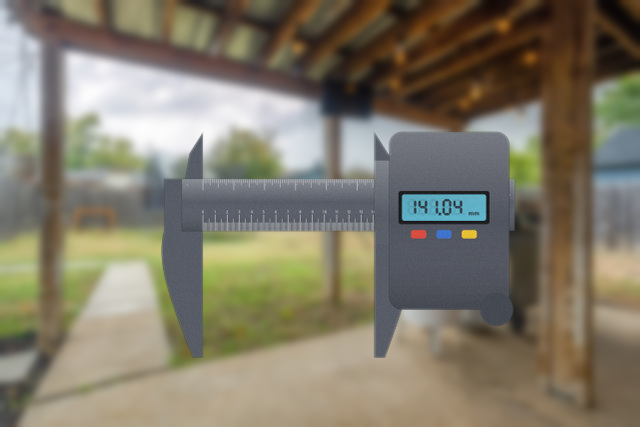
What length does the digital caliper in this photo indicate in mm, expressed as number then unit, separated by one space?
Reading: 141.04 mm
